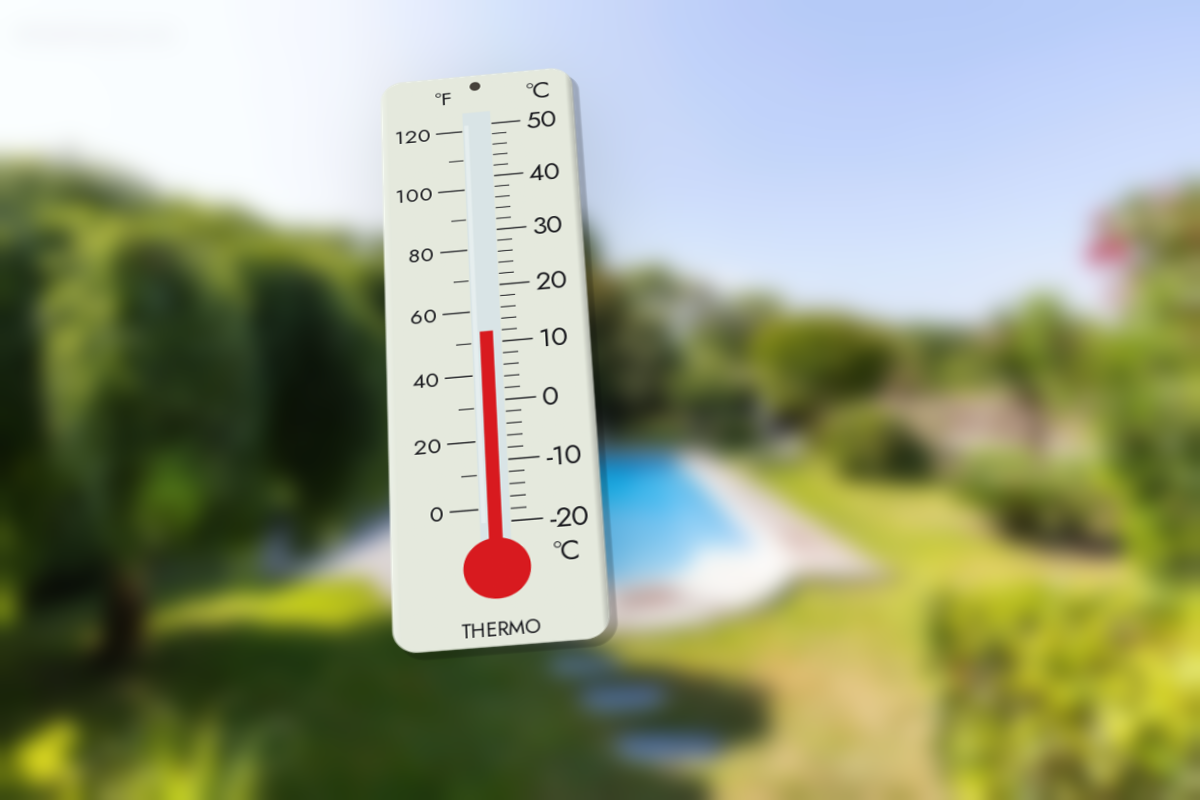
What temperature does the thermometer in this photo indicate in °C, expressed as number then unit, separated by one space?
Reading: 12 °C
